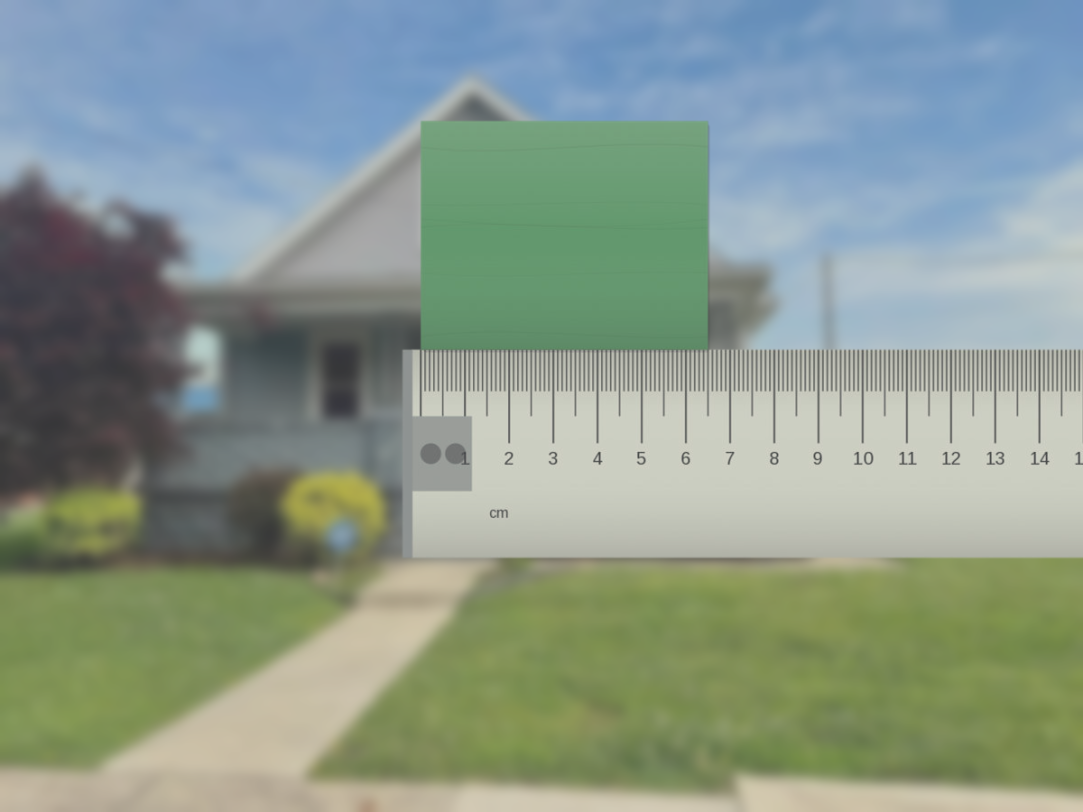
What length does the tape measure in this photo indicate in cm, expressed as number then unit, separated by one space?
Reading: 6.5 cm
